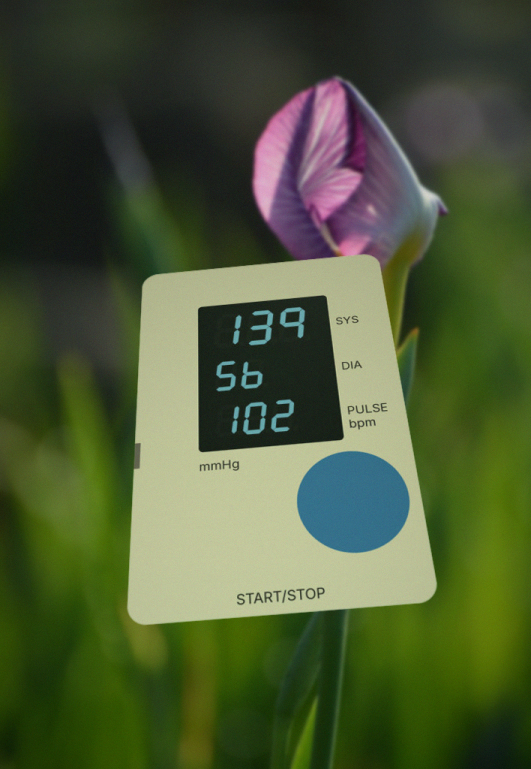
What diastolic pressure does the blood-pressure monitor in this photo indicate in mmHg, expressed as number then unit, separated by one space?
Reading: 56 mmHg
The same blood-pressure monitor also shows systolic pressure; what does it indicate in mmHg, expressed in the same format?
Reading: 139 mmHg
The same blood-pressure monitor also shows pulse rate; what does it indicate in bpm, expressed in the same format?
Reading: 102 bpm
